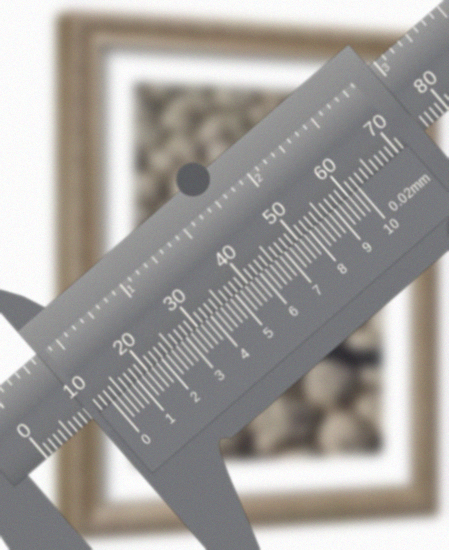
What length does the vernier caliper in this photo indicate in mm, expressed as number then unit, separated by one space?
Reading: 13.0 mm
